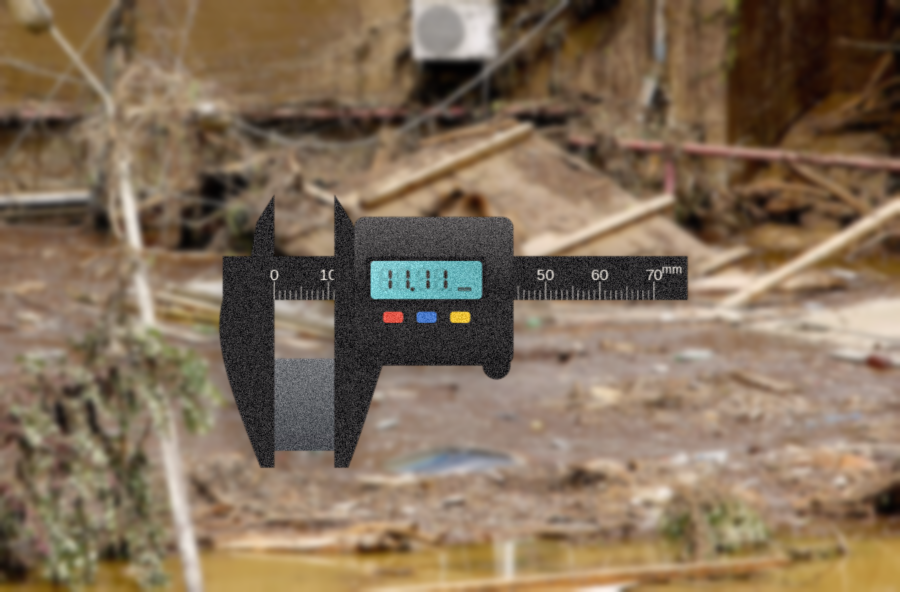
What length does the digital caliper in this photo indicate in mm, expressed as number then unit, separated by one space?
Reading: 11.11 mm
